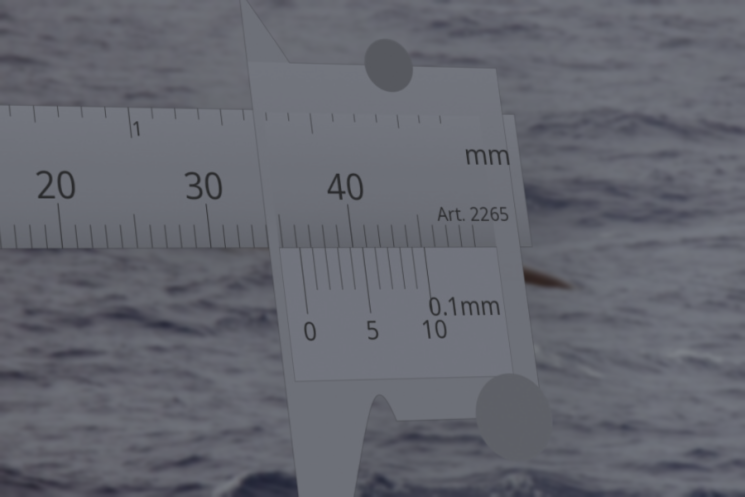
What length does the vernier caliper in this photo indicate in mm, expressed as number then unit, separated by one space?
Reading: 36.2 mm
